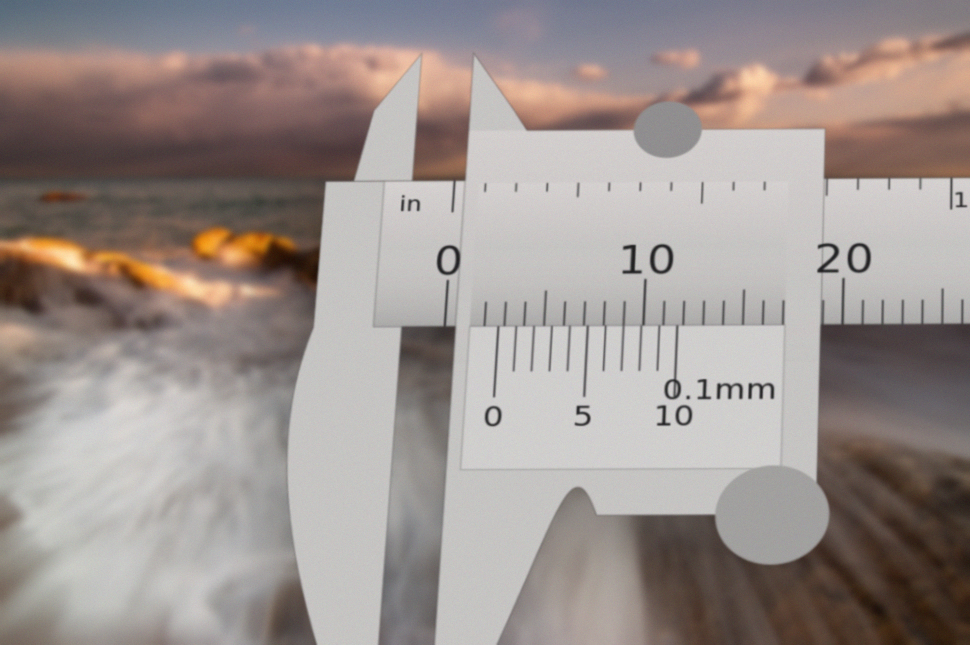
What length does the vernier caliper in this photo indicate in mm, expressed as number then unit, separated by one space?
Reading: 2.7 mm
